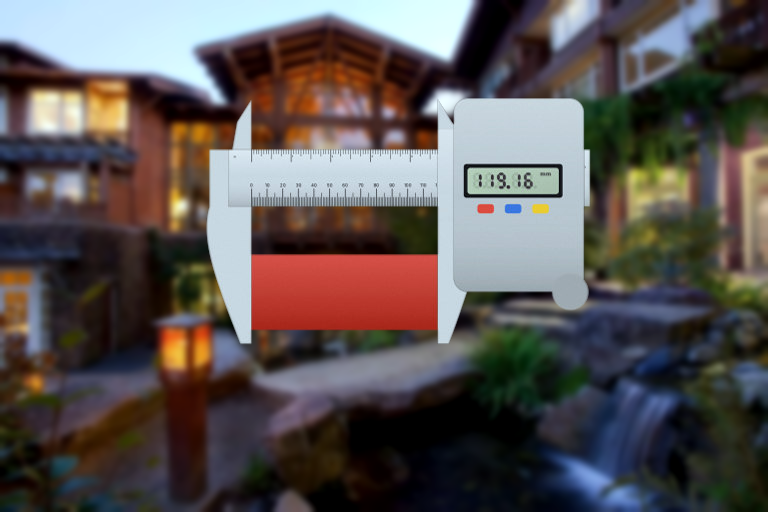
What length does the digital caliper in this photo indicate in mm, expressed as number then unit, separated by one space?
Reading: 119.16 mm
